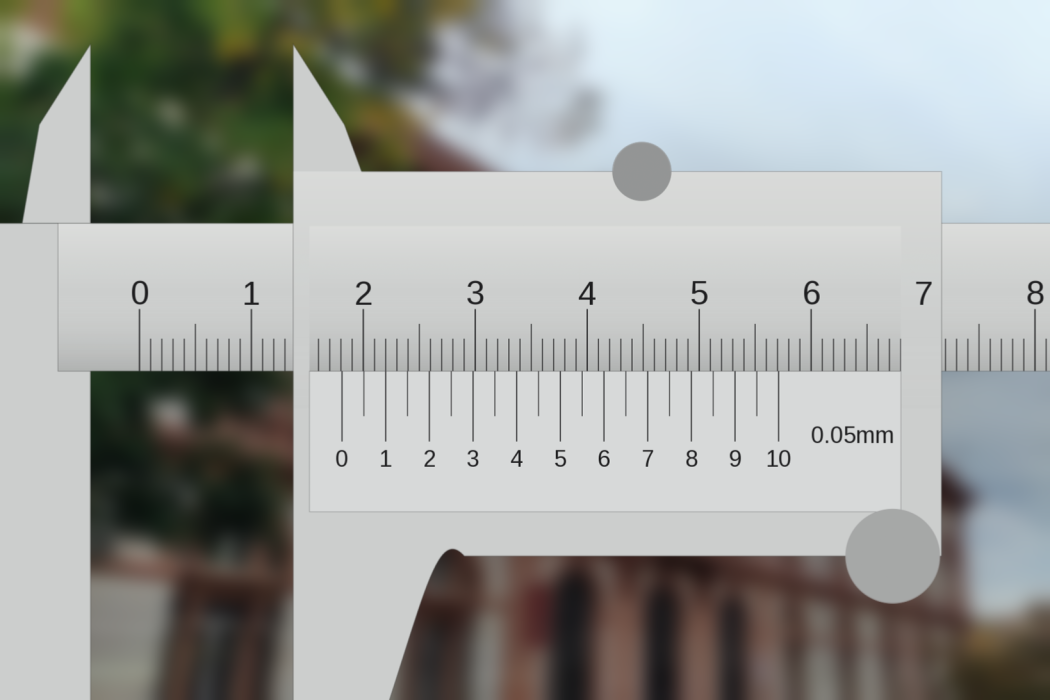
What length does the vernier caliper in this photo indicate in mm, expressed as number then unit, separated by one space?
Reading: 18.1 mm
